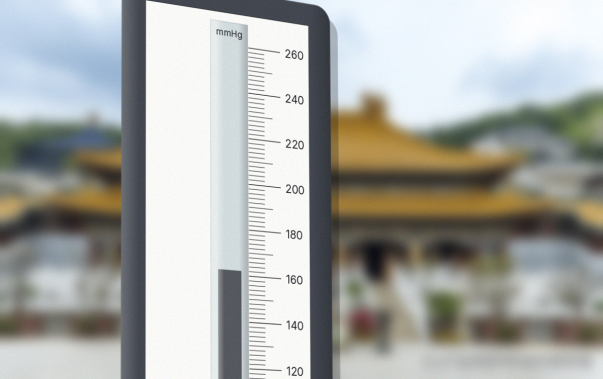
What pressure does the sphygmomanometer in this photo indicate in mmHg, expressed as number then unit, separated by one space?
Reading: 162 mmHg
